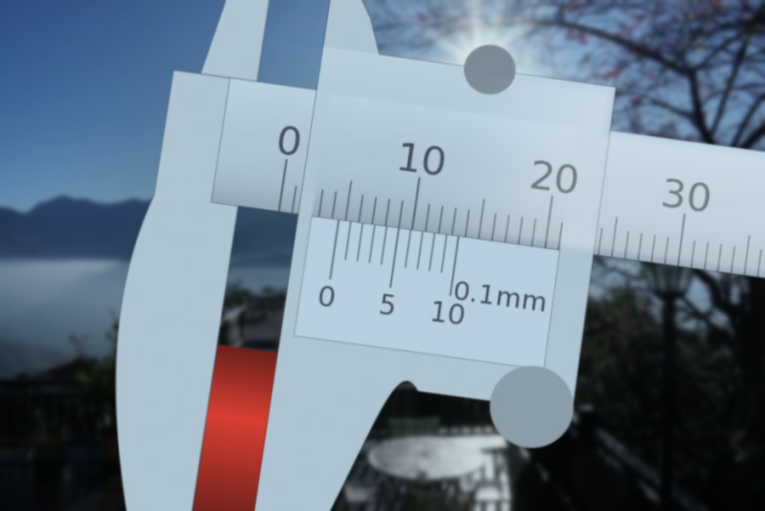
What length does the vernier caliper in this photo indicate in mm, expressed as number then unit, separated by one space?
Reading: 4.5 mm
